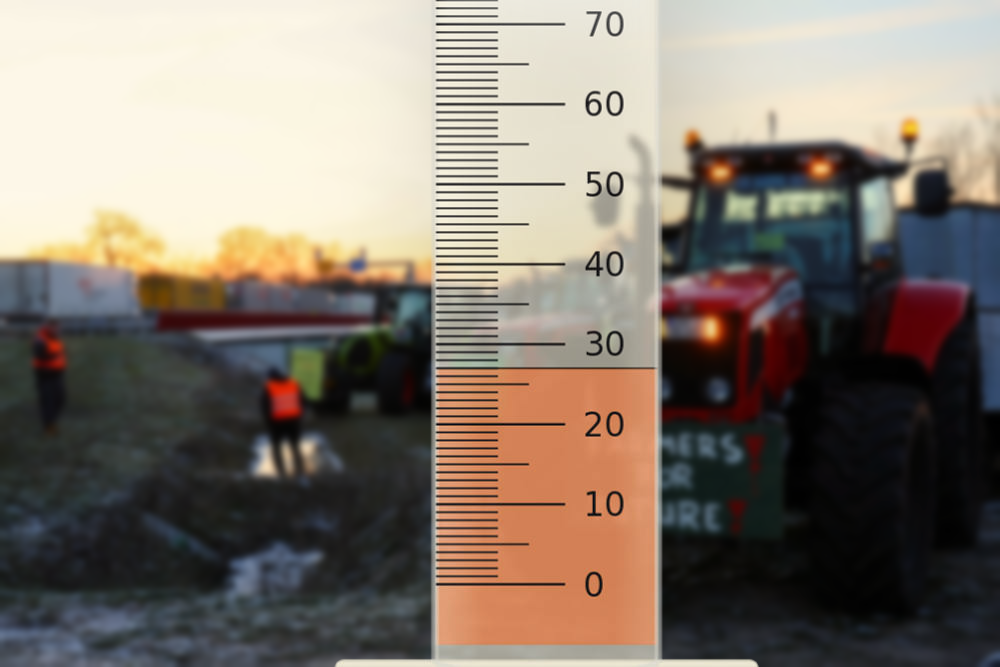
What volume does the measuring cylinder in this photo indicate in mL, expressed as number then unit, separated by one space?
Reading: 27 mL
